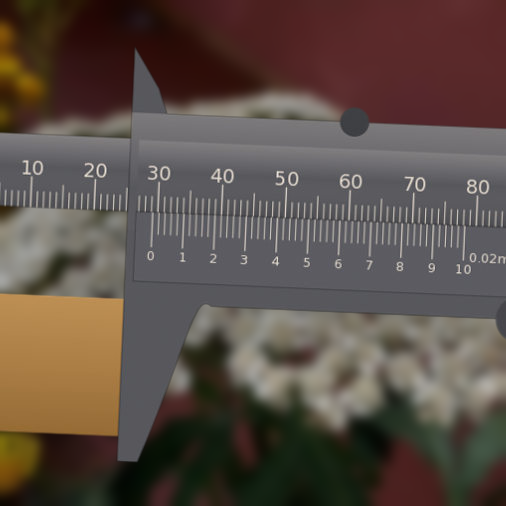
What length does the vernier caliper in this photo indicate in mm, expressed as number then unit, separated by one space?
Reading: 29.2 mm
